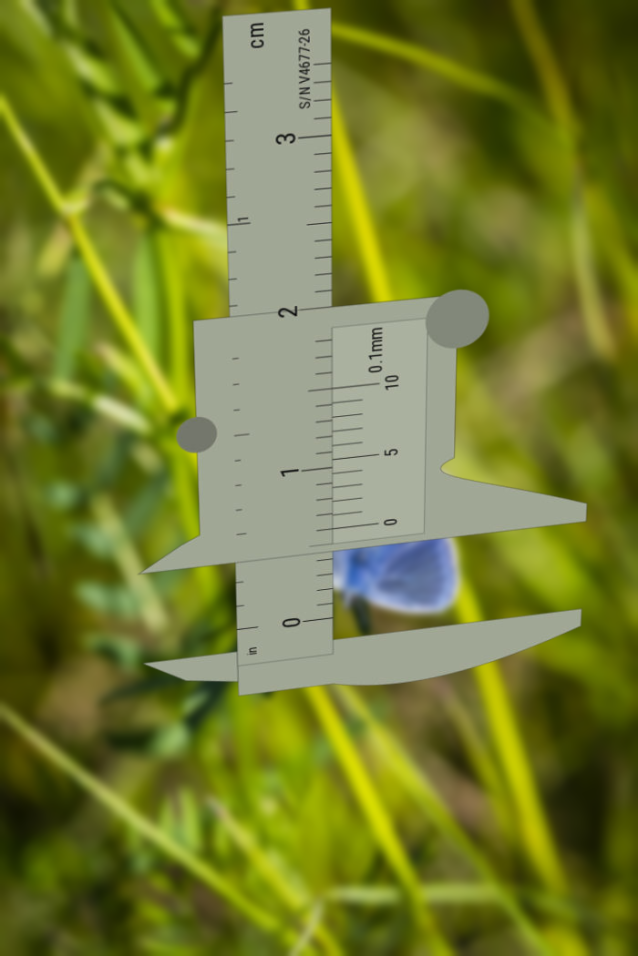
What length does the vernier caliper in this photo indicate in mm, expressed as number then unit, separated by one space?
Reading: 6.0 mm
